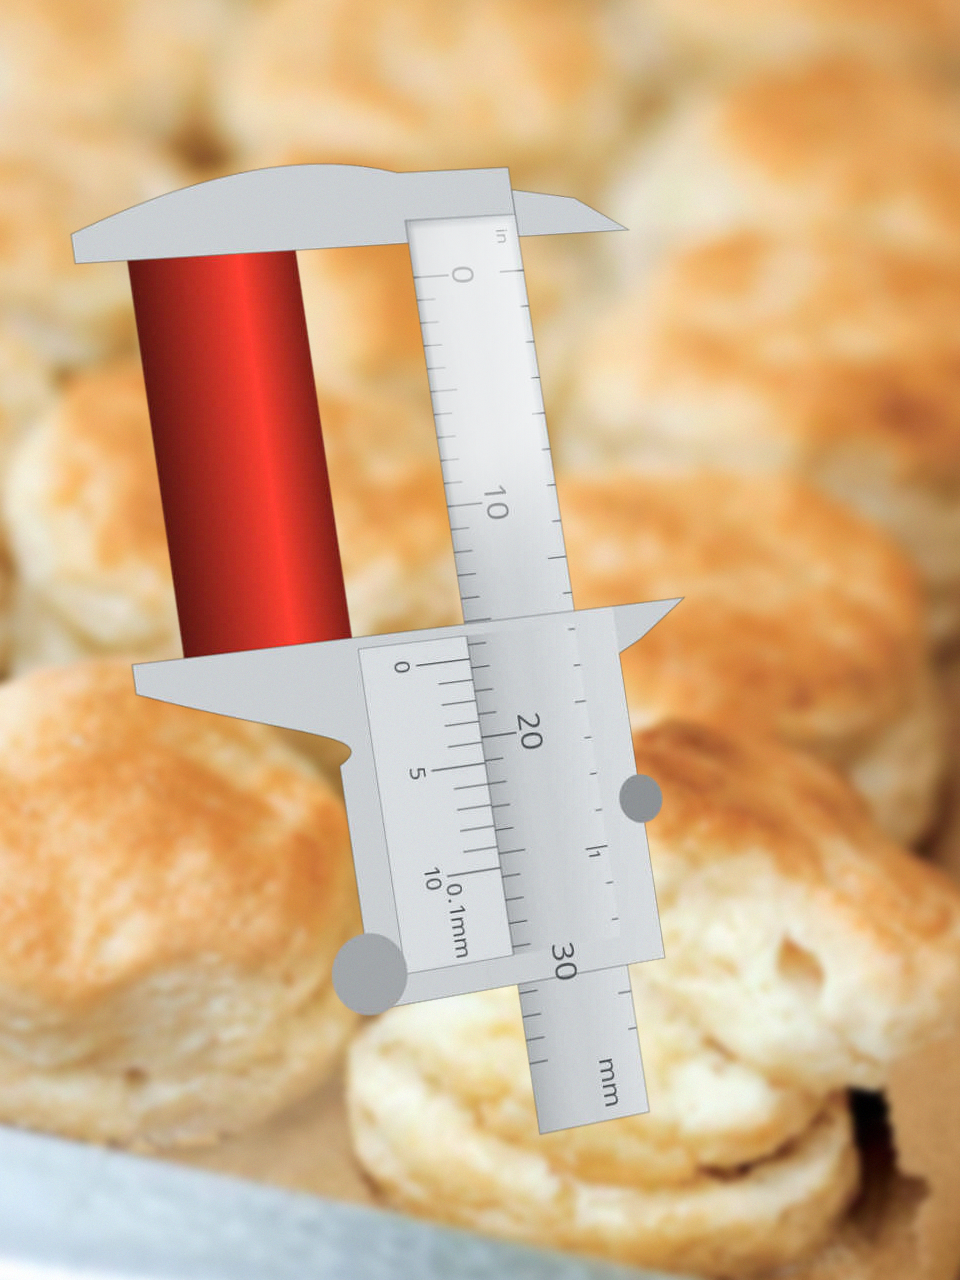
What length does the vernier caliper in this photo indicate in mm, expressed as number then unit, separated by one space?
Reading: 16.6 mm
